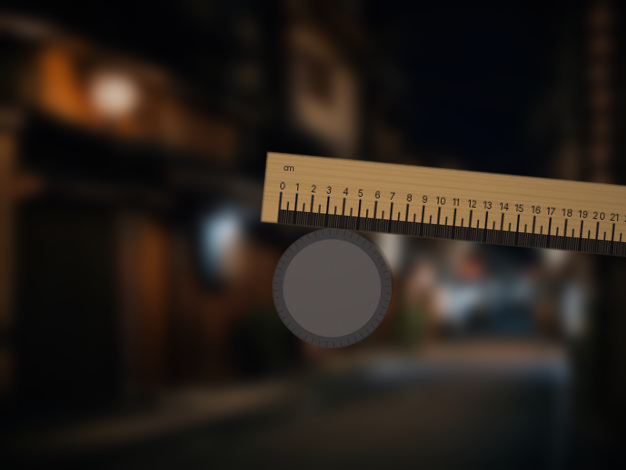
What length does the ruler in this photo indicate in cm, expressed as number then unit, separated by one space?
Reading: 7.5 cm
